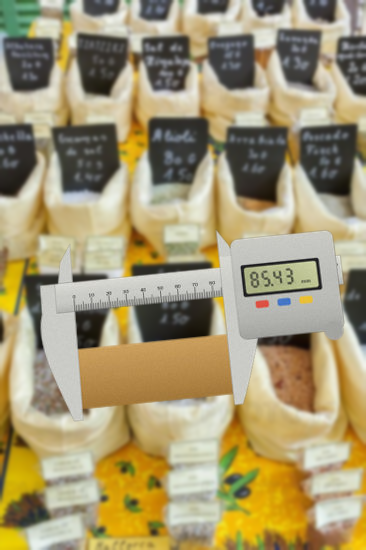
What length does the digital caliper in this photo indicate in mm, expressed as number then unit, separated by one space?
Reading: 85.43 mm
